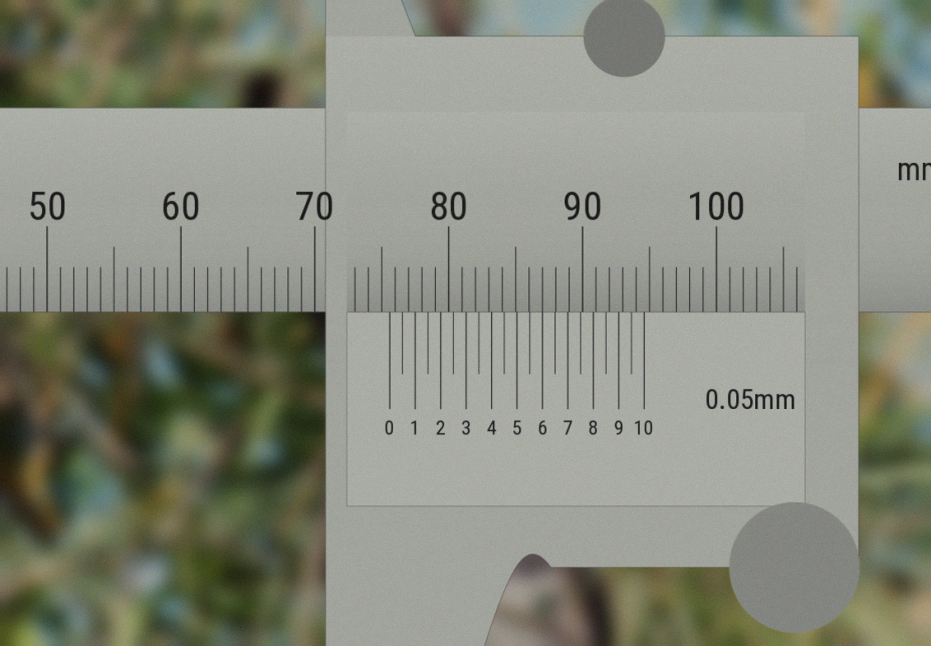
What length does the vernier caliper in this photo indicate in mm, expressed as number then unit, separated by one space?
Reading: 75.6 mm
